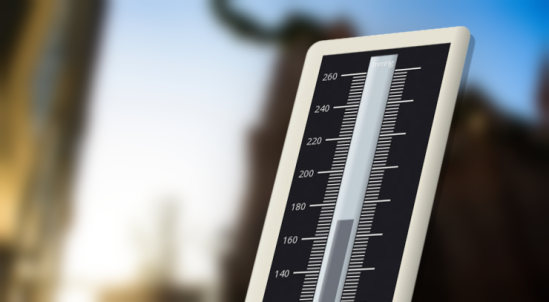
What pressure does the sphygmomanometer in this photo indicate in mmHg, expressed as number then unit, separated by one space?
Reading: 170 mmHg
